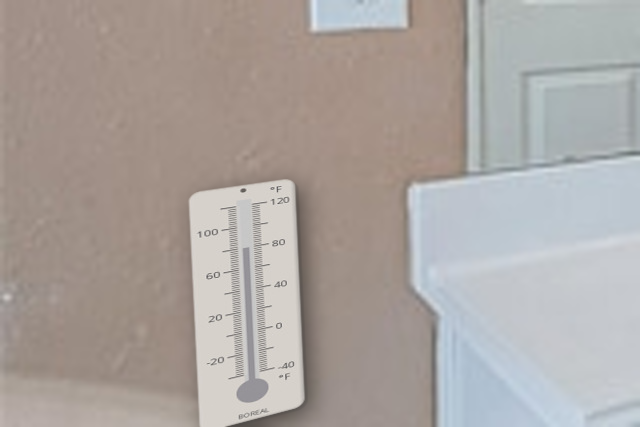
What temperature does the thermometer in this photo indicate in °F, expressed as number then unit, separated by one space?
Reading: 80 °F
